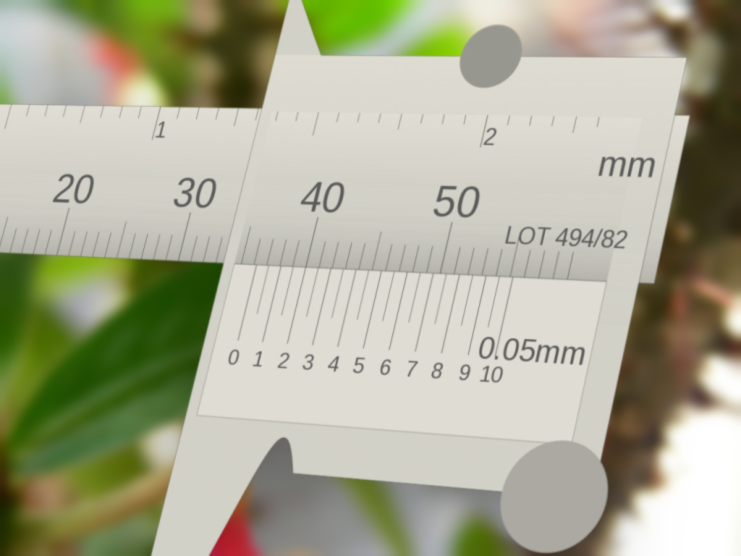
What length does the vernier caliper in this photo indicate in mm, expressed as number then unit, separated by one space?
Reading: 36.2 mm
